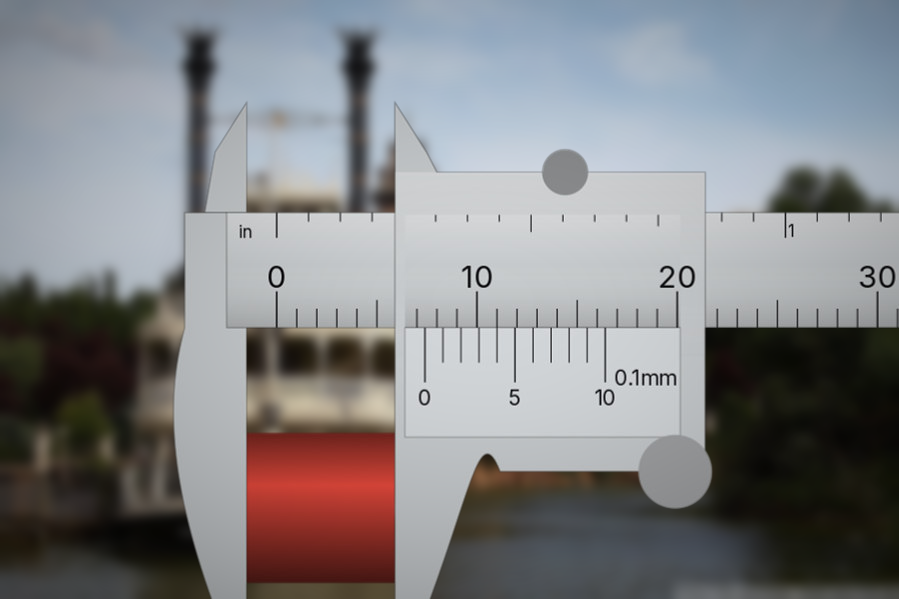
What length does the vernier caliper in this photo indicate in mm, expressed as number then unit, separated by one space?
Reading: 7.4 mm
